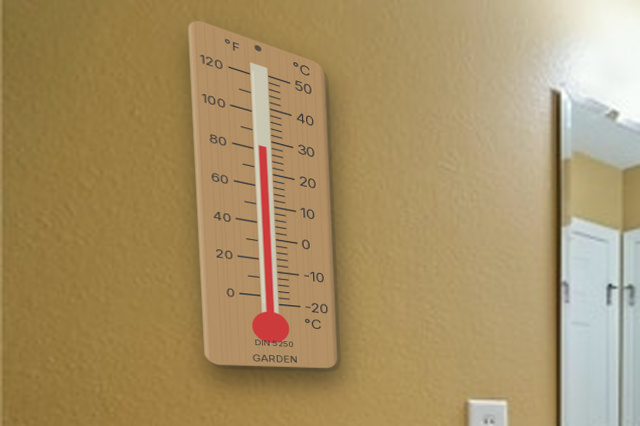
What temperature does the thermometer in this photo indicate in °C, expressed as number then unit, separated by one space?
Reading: 28 °C
